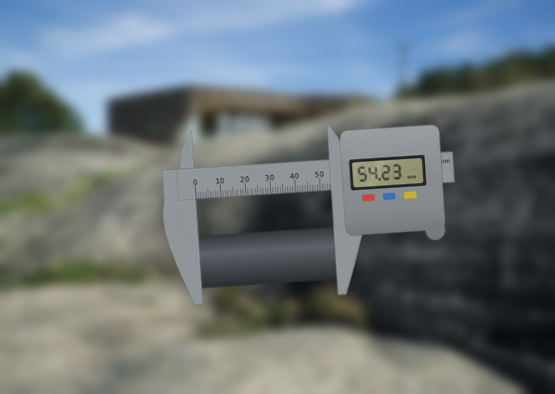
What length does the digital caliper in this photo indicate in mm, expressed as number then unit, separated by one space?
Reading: 54.23 mm
